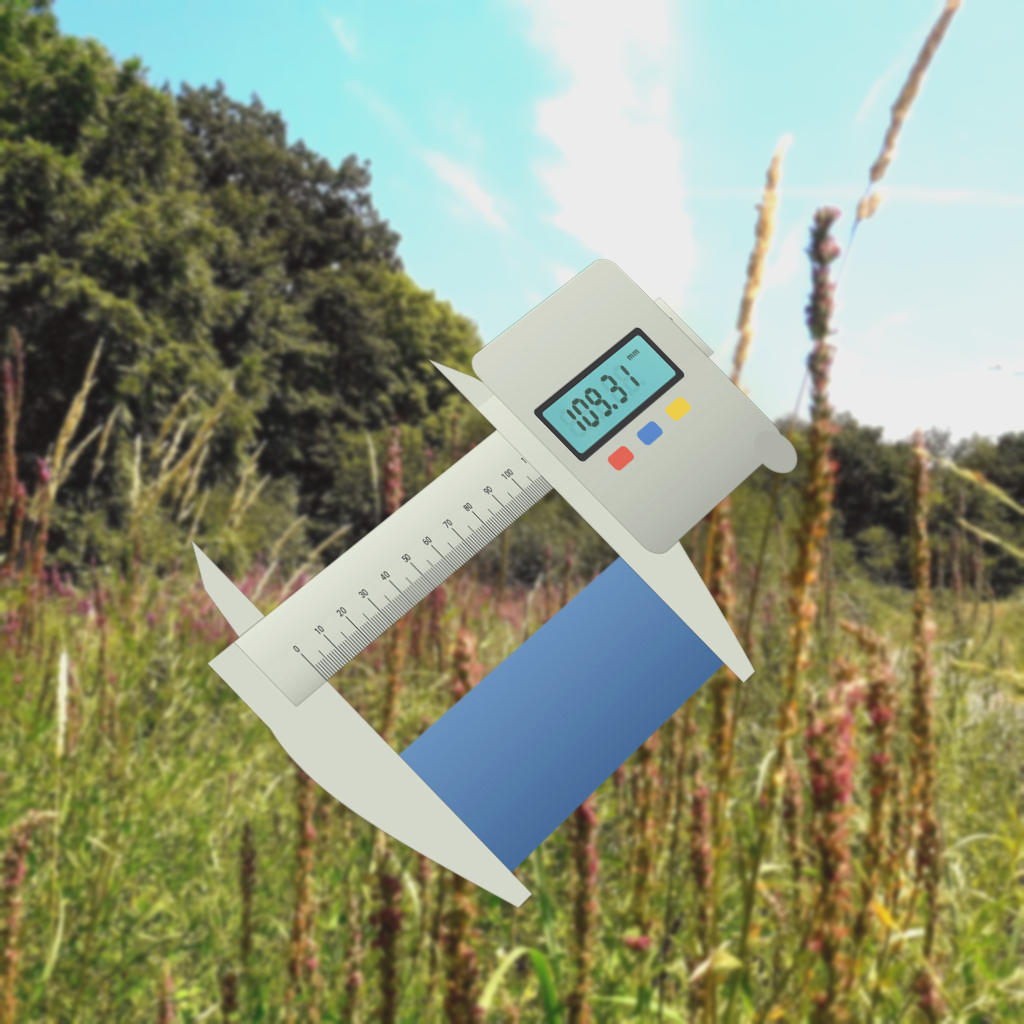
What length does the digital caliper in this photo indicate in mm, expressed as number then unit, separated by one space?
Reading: 109.31 mm
